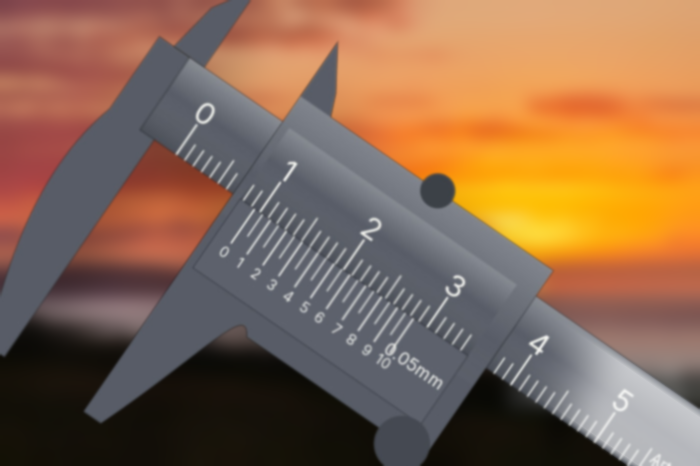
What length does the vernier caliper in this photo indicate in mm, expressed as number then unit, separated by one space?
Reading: 9.4 mm
